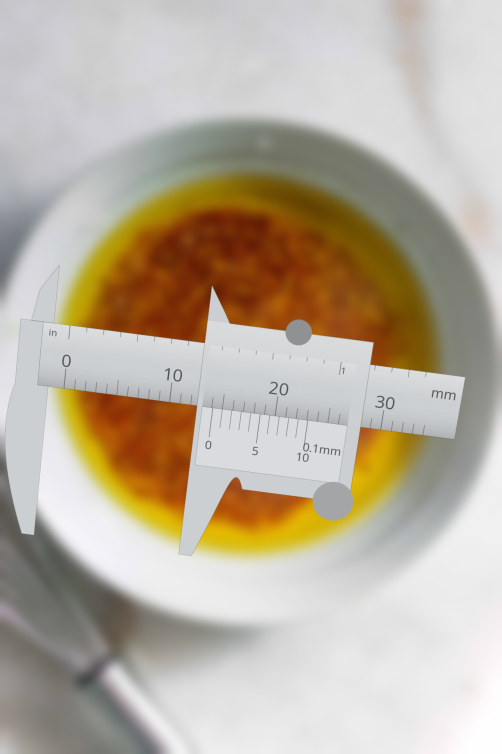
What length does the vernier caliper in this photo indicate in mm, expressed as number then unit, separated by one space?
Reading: 14.1 mm
